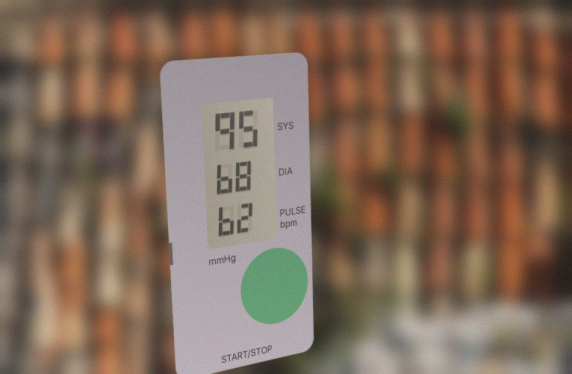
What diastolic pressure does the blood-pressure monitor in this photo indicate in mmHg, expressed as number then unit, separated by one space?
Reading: 68 mmHg
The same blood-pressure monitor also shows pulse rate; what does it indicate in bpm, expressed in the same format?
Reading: 62 bpm
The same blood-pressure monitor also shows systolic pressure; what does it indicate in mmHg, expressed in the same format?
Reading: 95 mmHg
